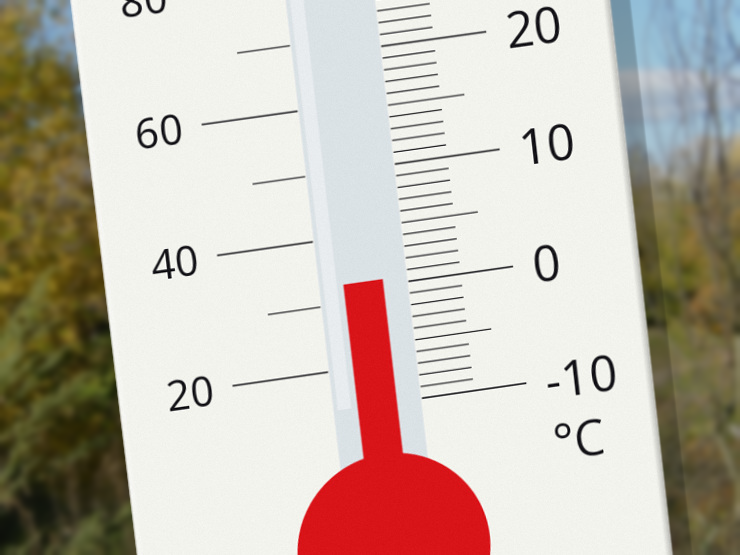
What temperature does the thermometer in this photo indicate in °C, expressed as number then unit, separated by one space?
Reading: 0.5 °C
